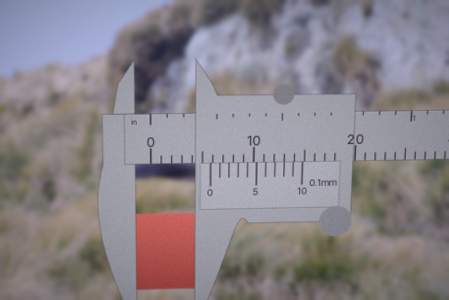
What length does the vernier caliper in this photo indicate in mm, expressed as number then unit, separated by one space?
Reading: 5.8 mm
